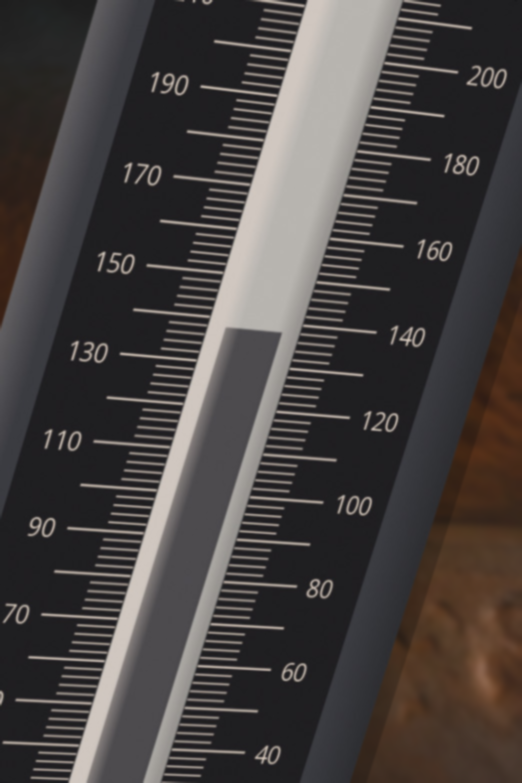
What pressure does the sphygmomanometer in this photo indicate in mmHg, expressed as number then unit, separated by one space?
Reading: 138 mmHg
